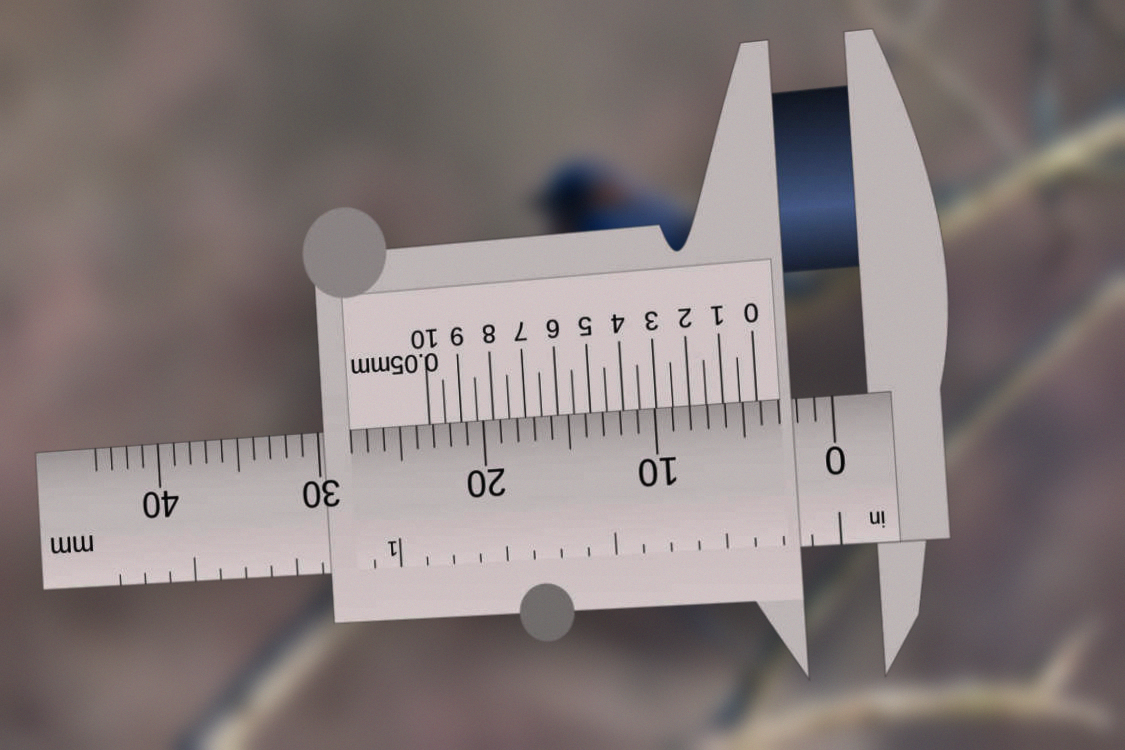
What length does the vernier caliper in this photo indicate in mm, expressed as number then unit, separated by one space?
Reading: 4.2 mm
